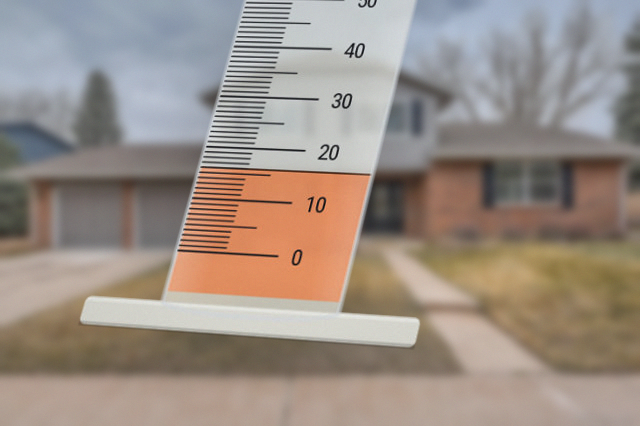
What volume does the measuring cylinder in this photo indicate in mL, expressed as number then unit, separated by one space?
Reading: 16 mL
